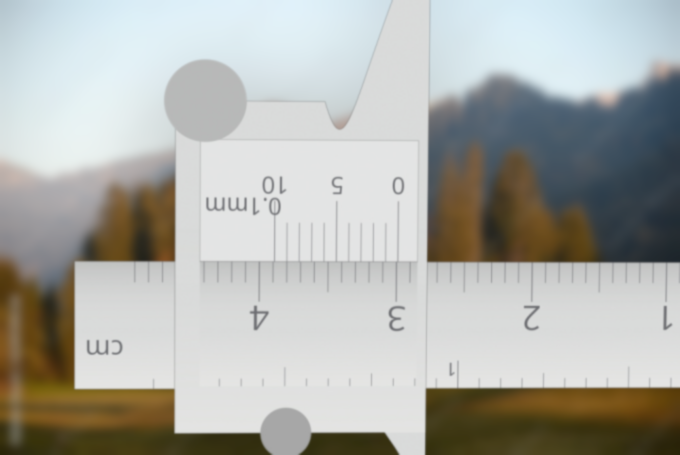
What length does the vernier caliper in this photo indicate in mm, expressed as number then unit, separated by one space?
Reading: 29.9 mm
